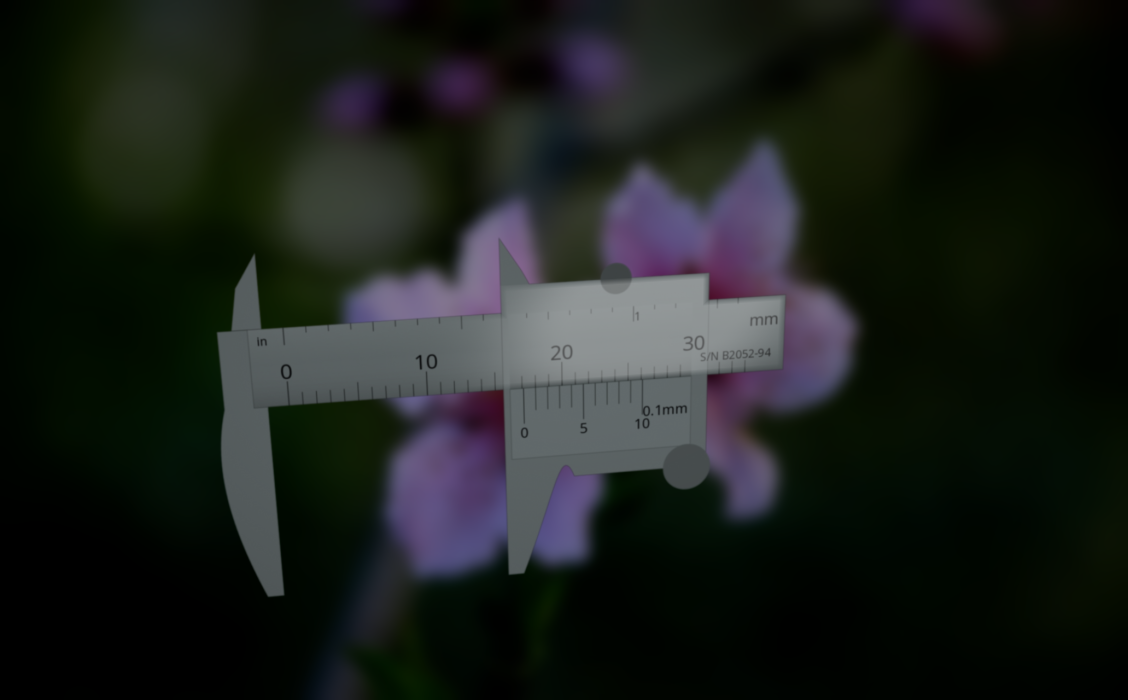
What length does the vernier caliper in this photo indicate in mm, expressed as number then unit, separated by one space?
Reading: 17.1 mm
